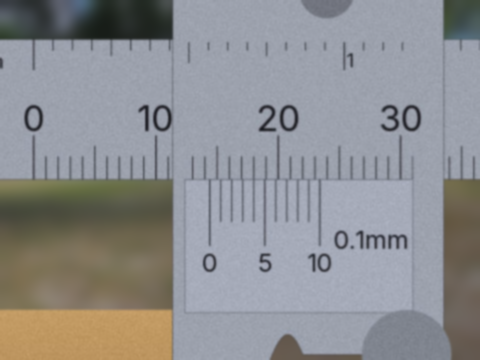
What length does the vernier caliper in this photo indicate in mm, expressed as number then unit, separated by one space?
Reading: 14.4 mm
